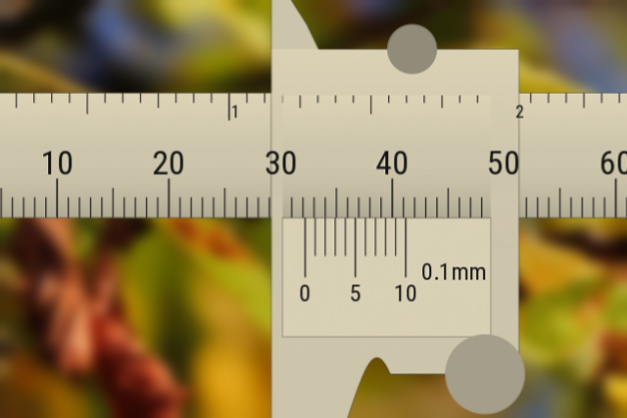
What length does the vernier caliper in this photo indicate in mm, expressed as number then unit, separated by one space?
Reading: 32.2 mm
